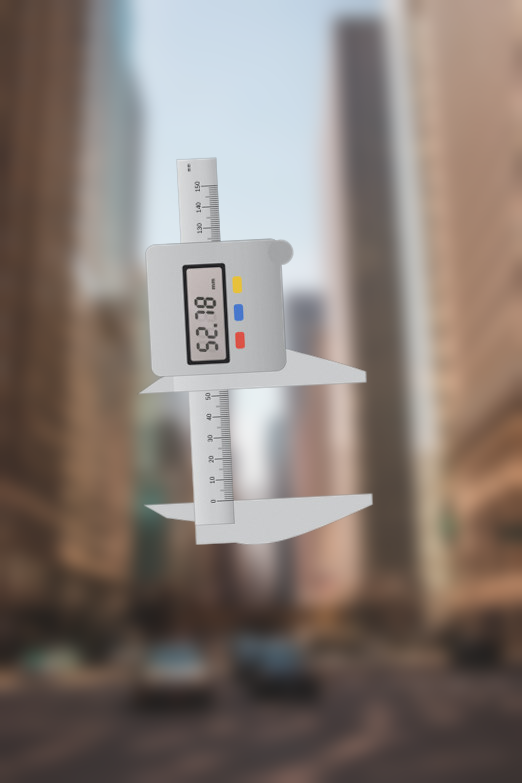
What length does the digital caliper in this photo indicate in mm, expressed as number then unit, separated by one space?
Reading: 52.78 mm
